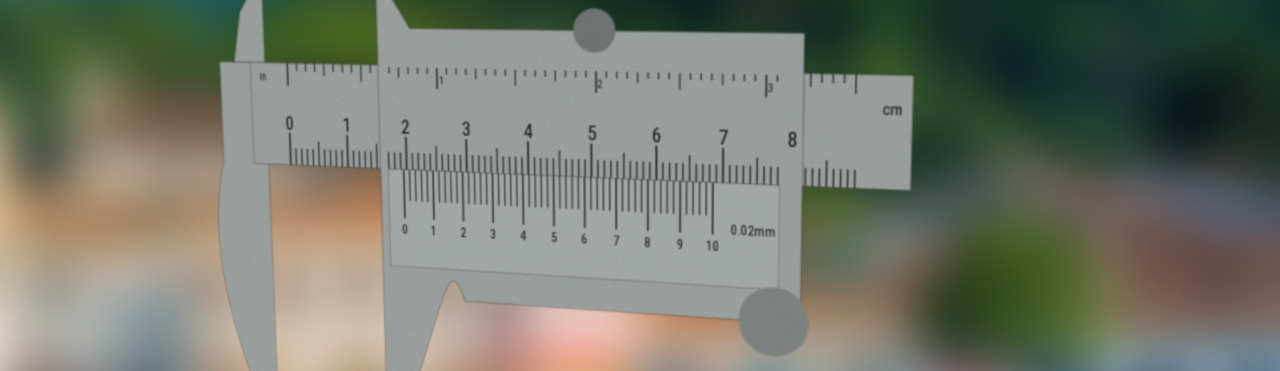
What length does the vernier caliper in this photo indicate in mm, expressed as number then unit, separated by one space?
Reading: 19.5 mm
